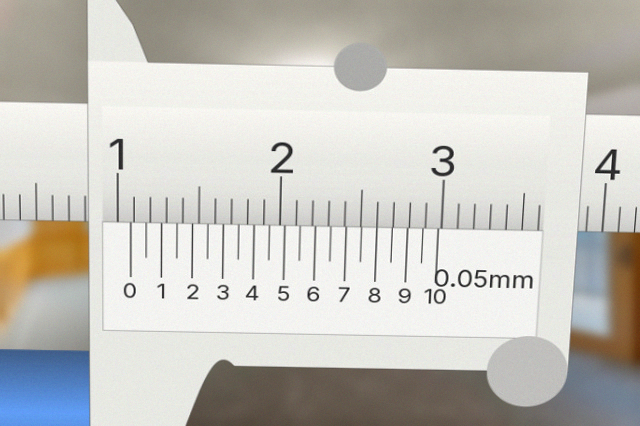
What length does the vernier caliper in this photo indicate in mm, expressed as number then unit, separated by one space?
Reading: 10.8 mm
